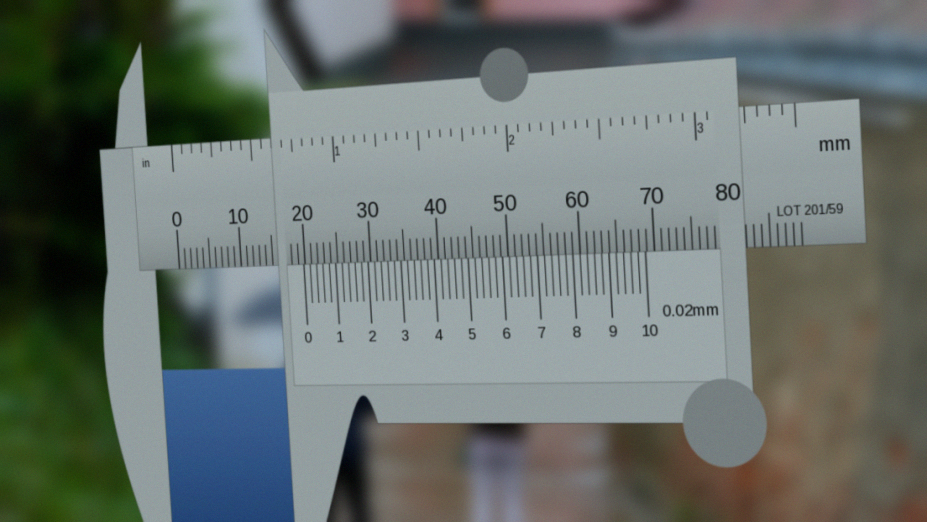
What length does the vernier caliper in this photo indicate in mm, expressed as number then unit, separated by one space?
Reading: 19.8 mm
